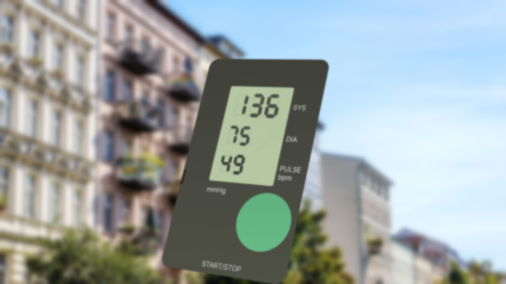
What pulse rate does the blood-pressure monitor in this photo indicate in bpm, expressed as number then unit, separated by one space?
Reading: 49 bpm
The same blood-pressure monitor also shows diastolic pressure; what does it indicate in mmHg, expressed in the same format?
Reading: 75 mmHg
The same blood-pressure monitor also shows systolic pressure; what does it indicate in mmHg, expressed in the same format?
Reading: 136 mmHg
